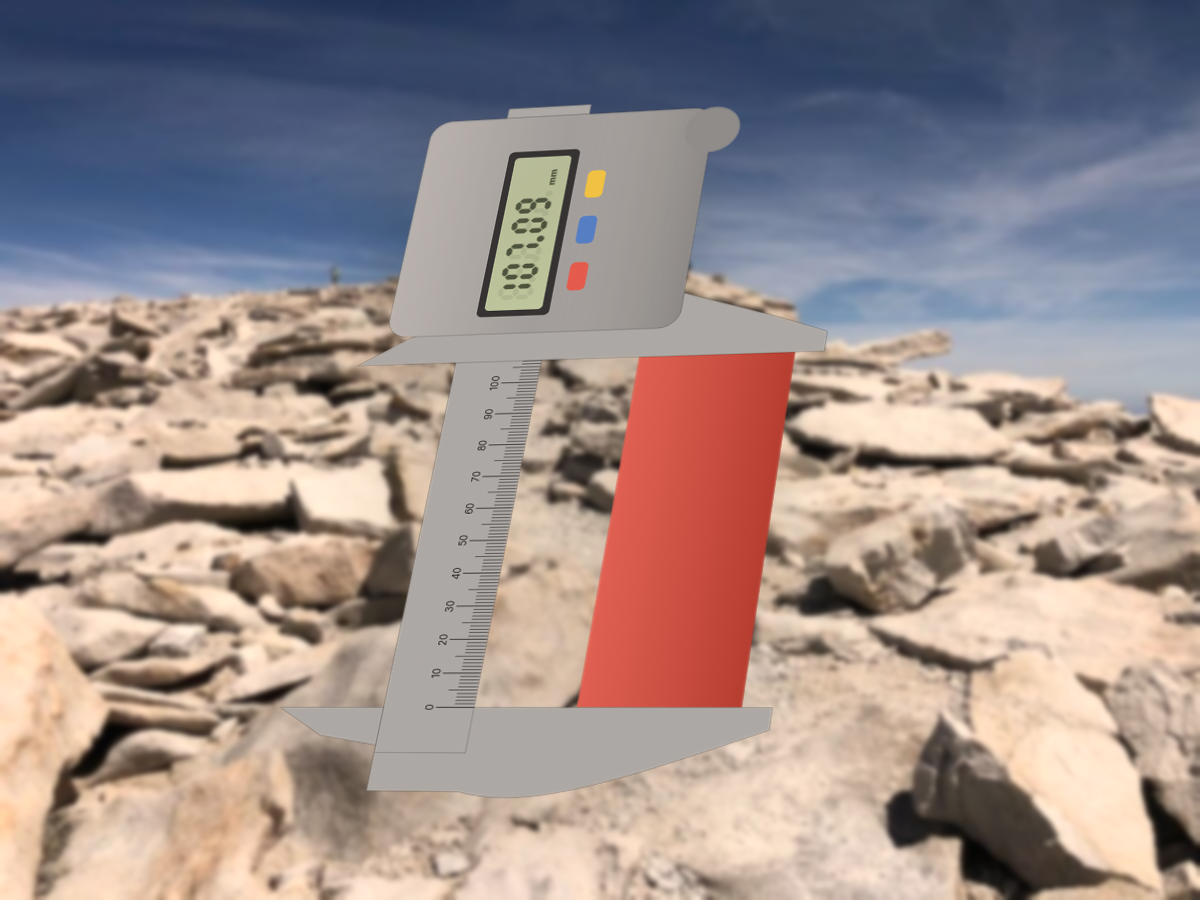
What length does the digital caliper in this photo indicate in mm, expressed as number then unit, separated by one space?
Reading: 107.09 mm
